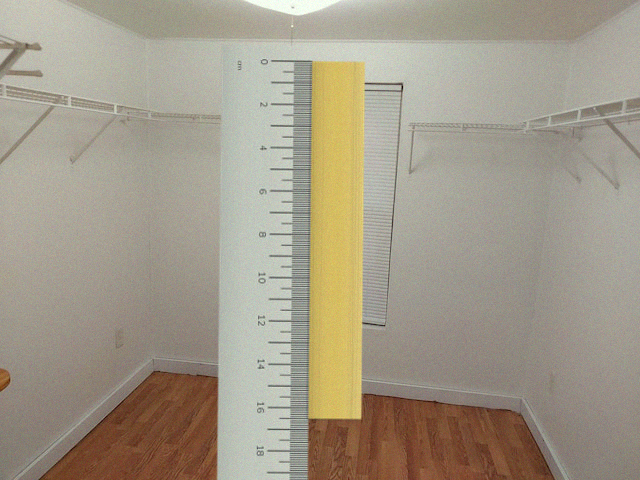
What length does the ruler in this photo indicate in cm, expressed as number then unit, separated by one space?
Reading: 16.5 cm
